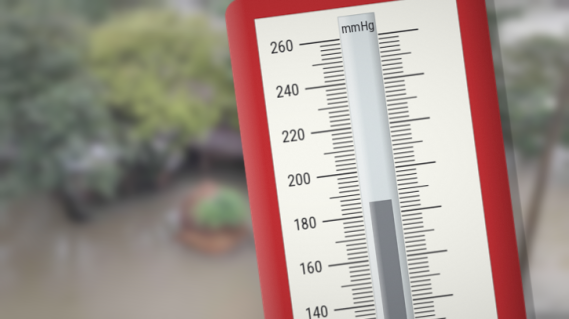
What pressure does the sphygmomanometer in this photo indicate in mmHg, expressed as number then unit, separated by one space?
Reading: 186 mmHg
